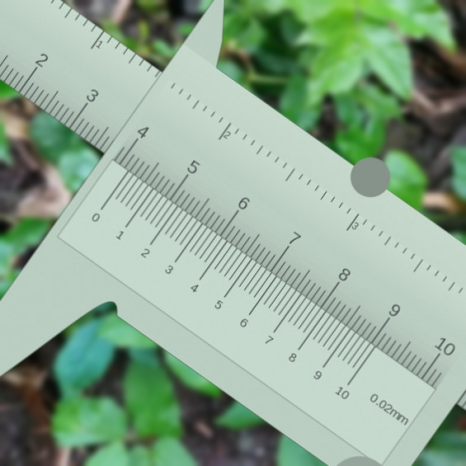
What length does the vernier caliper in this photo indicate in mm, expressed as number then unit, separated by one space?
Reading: 41.8 mm
